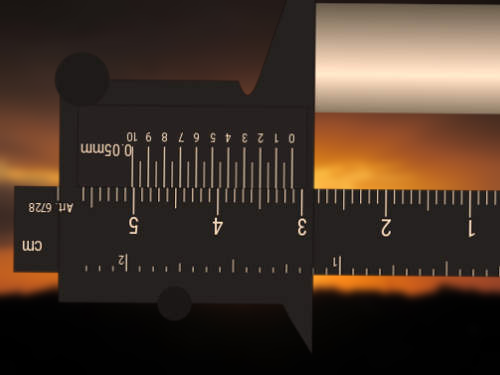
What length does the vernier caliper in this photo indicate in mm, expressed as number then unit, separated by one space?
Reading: 31.2 mm
